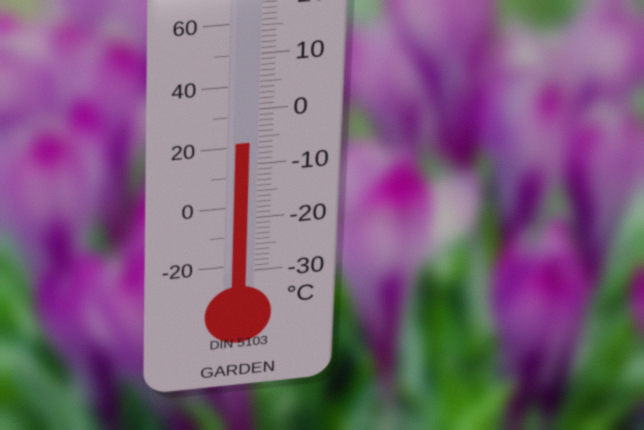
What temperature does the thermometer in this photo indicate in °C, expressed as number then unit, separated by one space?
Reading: -6 °C
